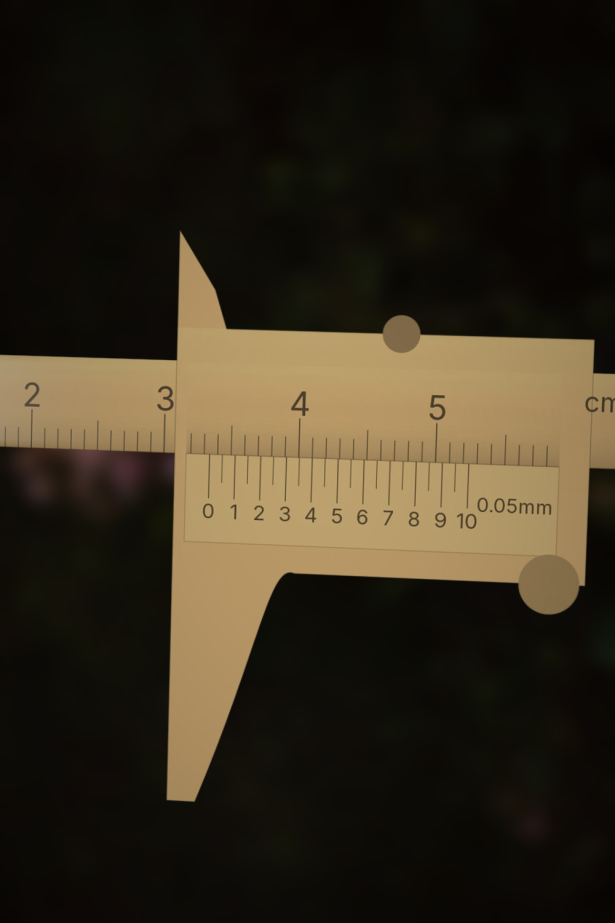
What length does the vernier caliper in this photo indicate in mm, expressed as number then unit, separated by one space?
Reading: 33.4 mm
